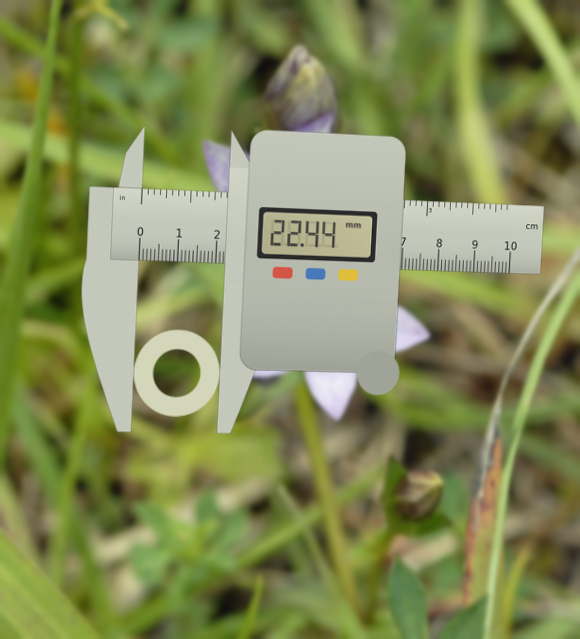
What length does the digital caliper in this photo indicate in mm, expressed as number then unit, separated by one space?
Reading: 22.44 mm
